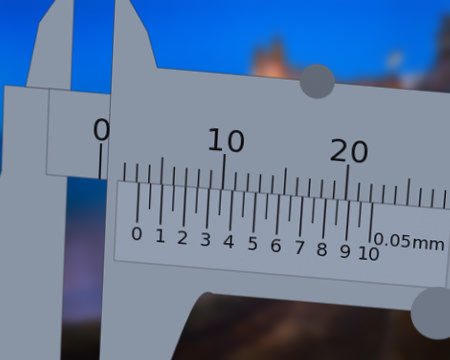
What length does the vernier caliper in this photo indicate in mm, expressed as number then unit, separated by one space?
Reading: 3.2 mm
